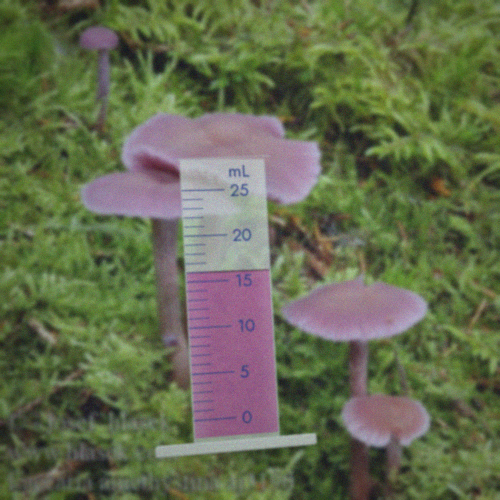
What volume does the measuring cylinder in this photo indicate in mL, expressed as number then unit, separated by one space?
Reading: 16 mL
